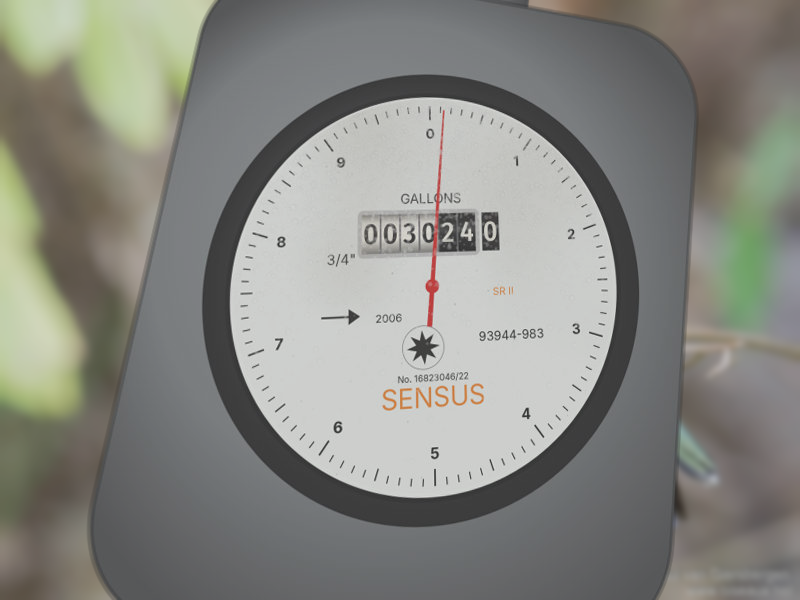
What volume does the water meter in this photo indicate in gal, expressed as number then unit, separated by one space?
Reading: 30240.1 gal
